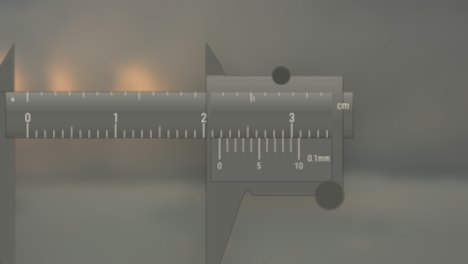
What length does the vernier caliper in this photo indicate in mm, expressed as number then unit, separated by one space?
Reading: 21.8 mm
